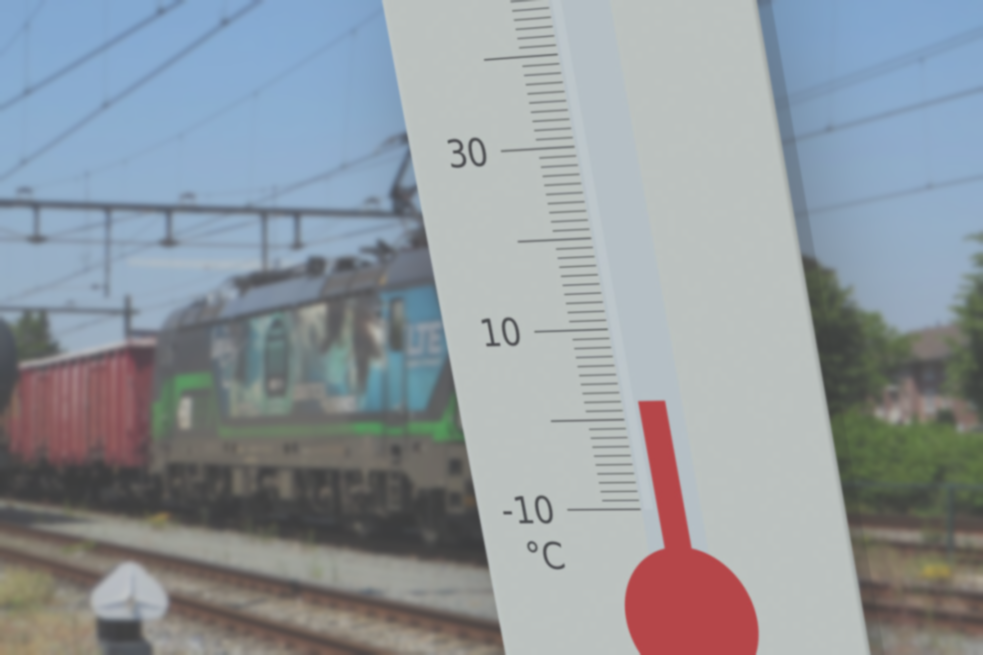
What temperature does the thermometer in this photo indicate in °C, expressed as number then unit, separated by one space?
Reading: 2 °C
